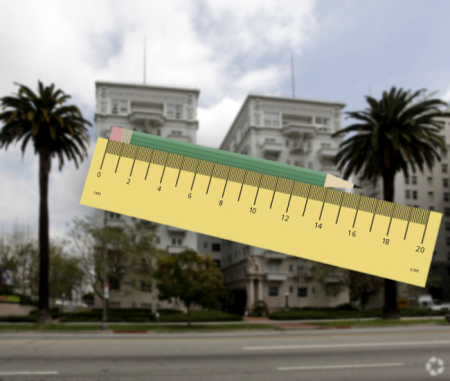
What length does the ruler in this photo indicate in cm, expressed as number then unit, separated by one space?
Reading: 16 cm
